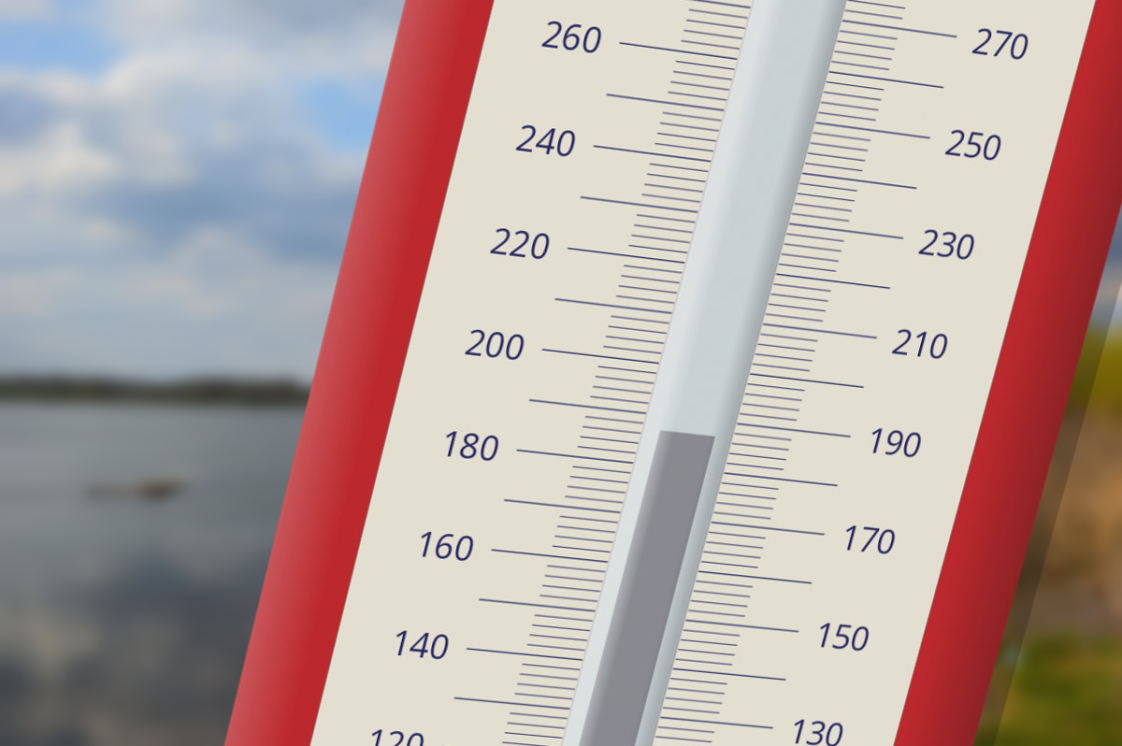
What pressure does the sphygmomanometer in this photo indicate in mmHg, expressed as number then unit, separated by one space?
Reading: 187 mmHg
